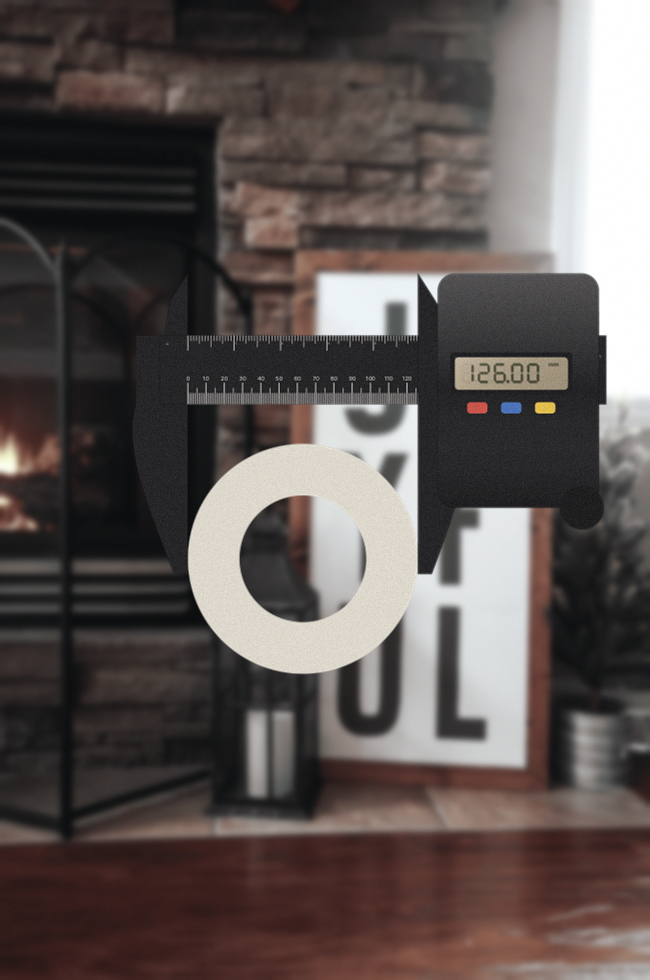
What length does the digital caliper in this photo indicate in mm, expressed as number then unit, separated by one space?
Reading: 126.00 mm
